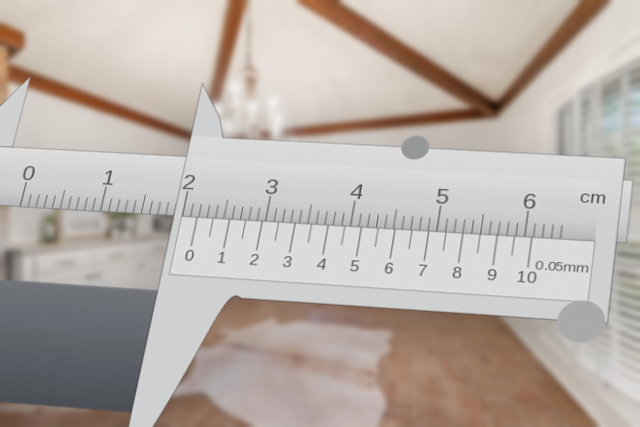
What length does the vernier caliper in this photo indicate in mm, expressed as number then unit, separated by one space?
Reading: 21.8 mm
